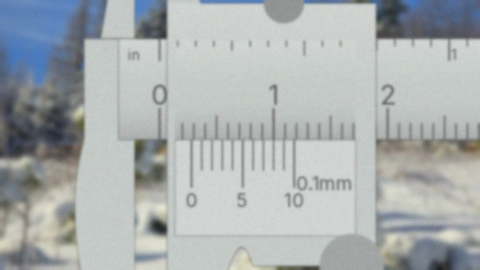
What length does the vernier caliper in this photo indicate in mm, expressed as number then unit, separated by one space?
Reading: 2.8 mm
